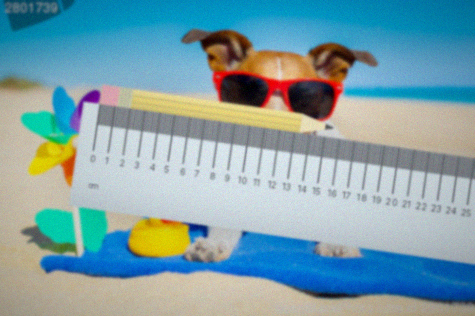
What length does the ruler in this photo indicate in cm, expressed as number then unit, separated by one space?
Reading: 15.5 cm
